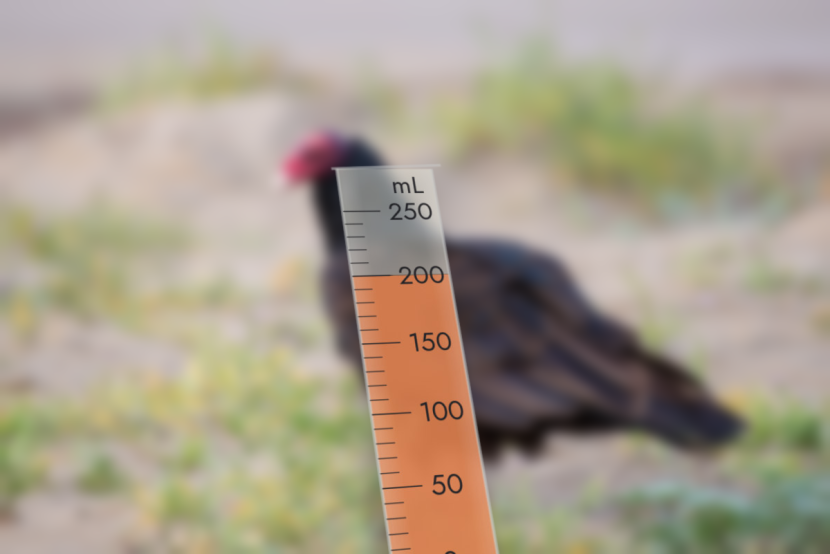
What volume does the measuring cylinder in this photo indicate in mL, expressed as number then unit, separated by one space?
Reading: 200 mL
